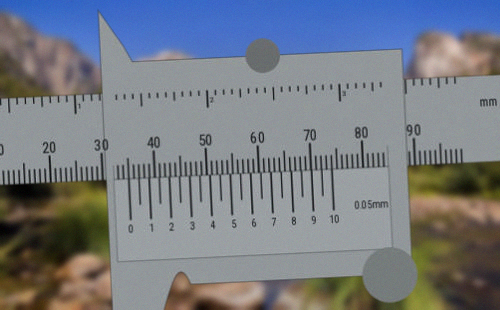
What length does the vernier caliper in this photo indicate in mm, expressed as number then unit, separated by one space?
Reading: 35.0 mm
